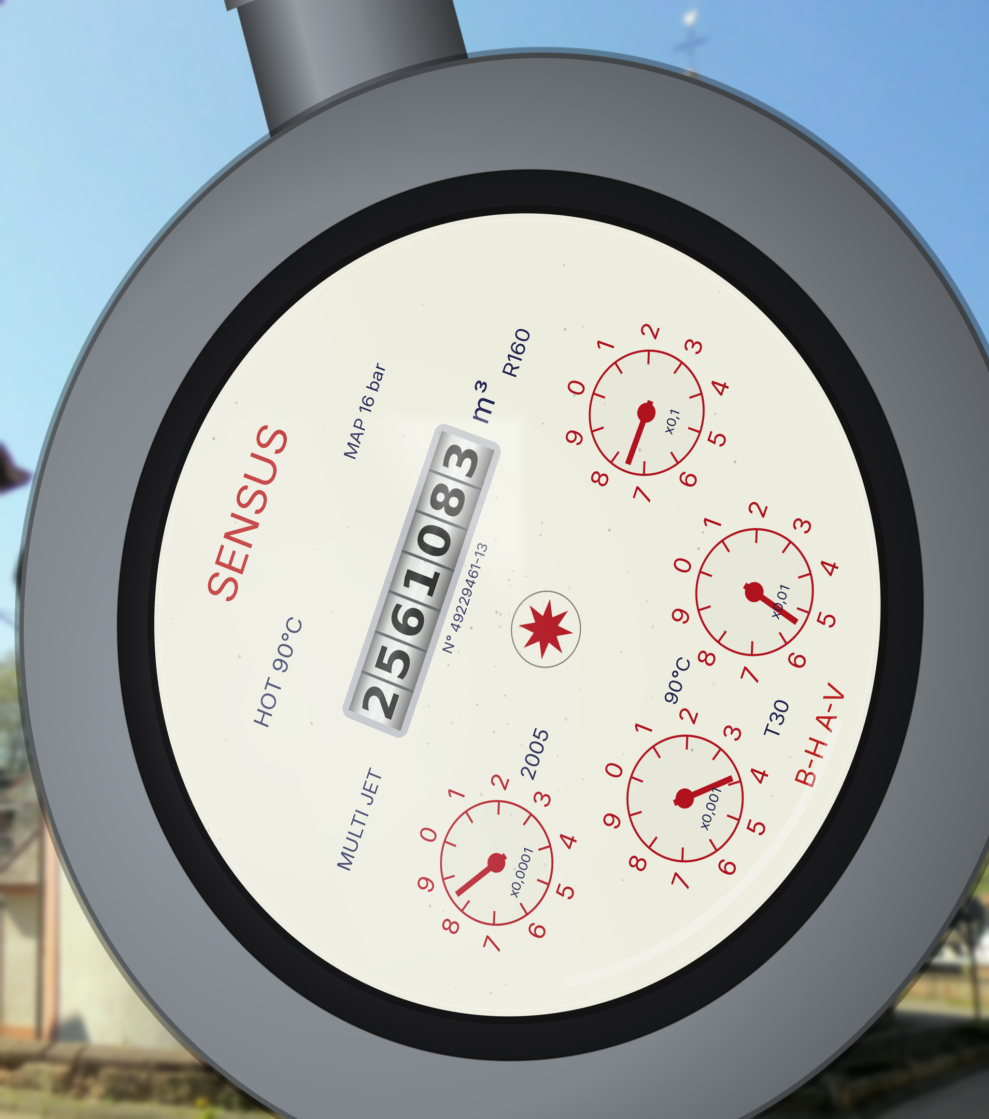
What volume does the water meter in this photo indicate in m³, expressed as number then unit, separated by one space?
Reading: 2561083.7538 m³
